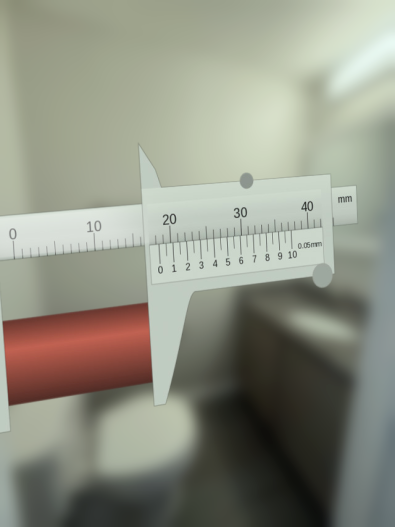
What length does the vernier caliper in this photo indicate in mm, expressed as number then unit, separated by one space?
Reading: 18.4 mm
